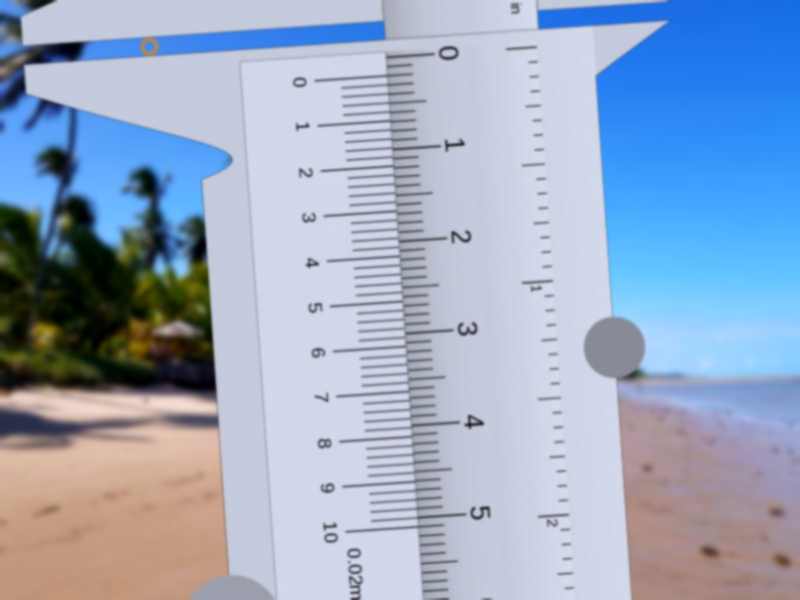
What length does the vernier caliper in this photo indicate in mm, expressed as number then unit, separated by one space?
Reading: 2.0 mm
